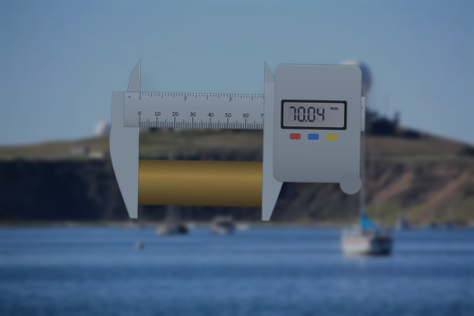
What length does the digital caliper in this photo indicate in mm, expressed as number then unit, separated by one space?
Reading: 70.04 mm
